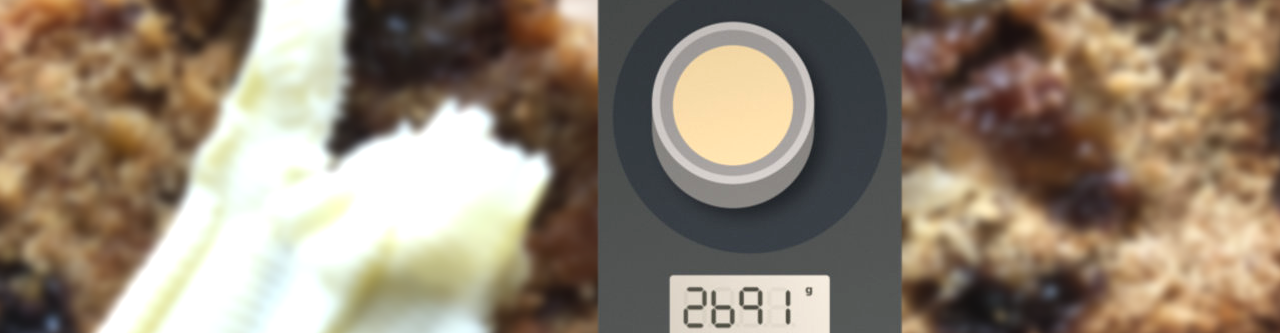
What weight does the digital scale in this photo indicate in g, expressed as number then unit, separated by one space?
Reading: 2691 g
